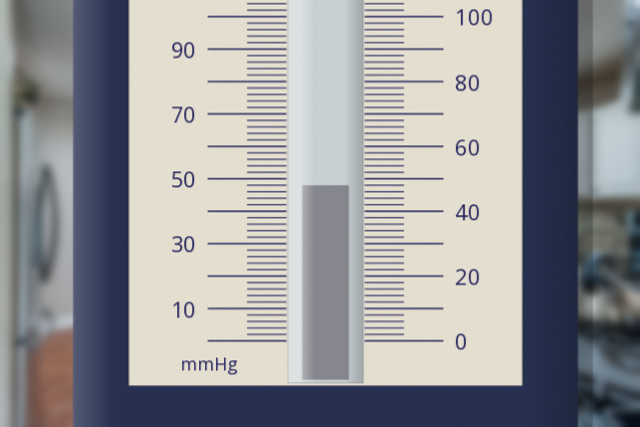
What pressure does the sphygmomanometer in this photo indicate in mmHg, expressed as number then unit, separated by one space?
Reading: 48 mmHg
